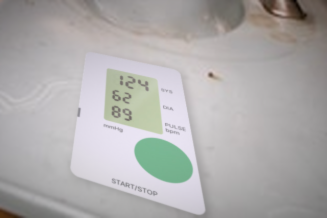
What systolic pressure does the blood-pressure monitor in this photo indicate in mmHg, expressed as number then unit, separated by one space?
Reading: 124 mmHg
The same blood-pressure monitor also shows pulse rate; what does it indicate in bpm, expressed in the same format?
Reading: 89 bpm
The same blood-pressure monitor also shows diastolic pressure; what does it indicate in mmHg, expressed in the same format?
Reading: 62 mmHg
